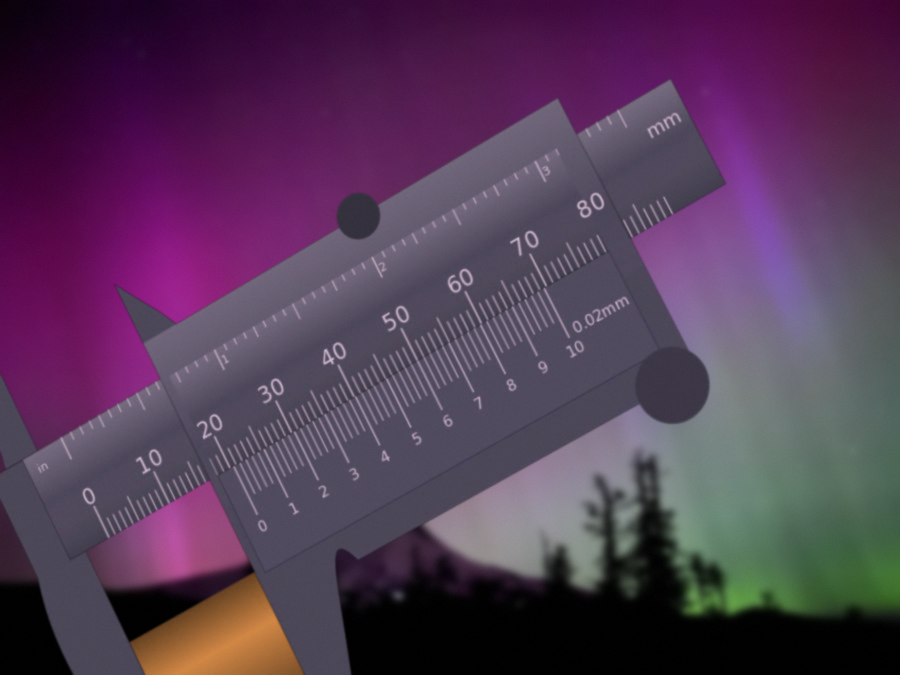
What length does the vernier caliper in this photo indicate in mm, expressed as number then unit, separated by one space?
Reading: 20.6 mm
